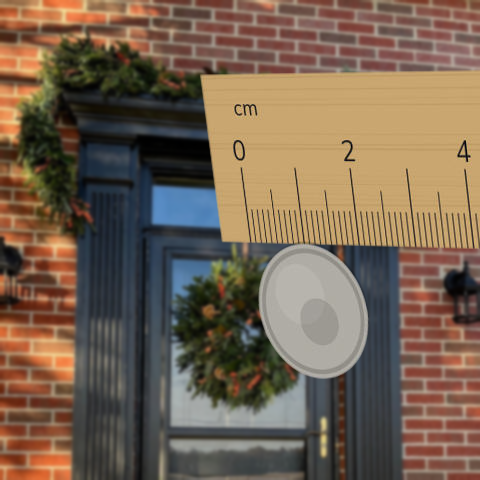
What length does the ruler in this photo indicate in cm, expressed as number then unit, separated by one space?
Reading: 2 cm
